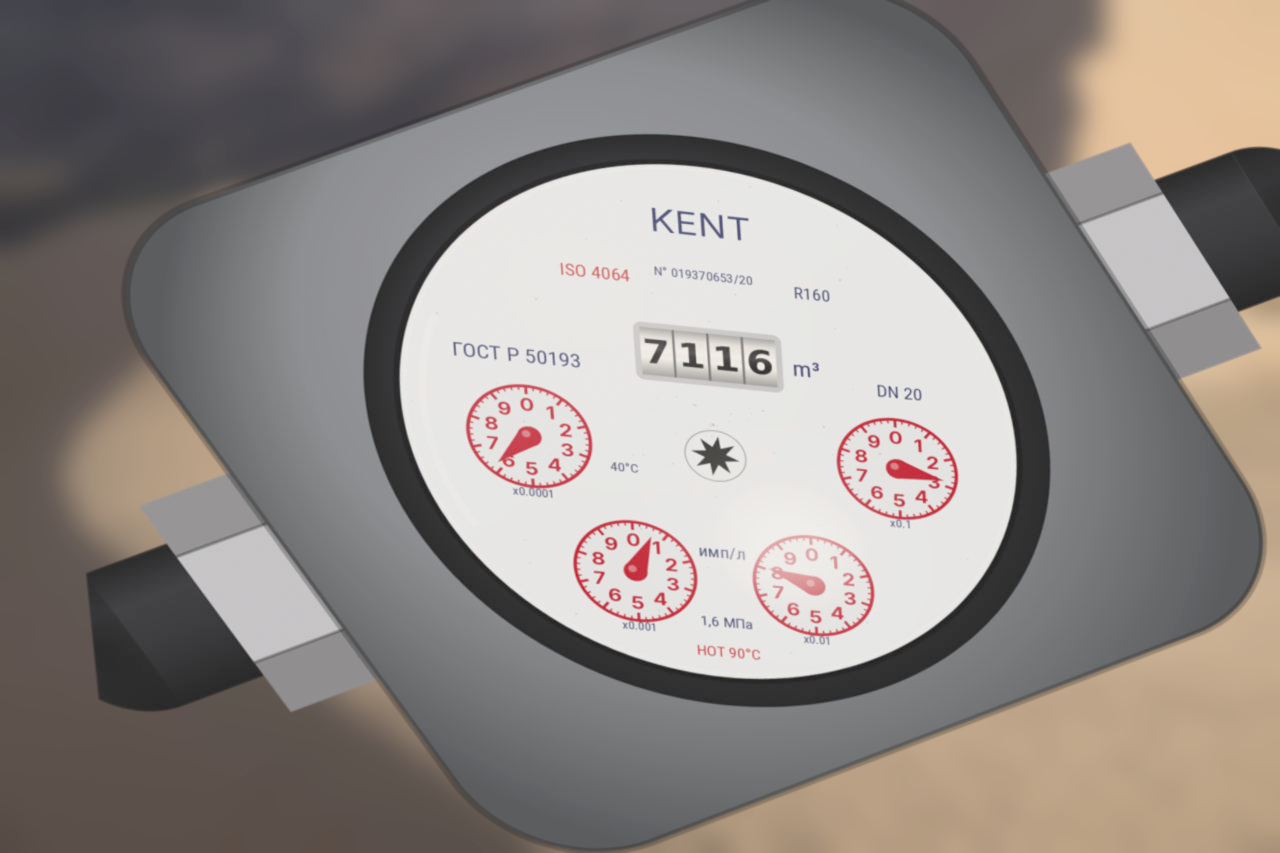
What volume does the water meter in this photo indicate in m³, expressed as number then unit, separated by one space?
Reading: 7116.2806 m³
